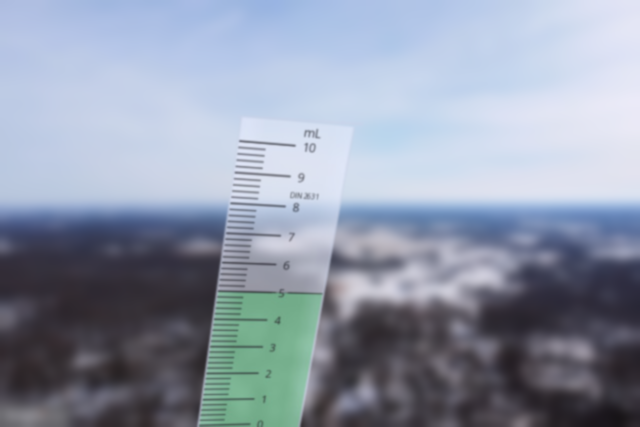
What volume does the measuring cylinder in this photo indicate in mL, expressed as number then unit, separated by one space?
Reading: 5 mL
